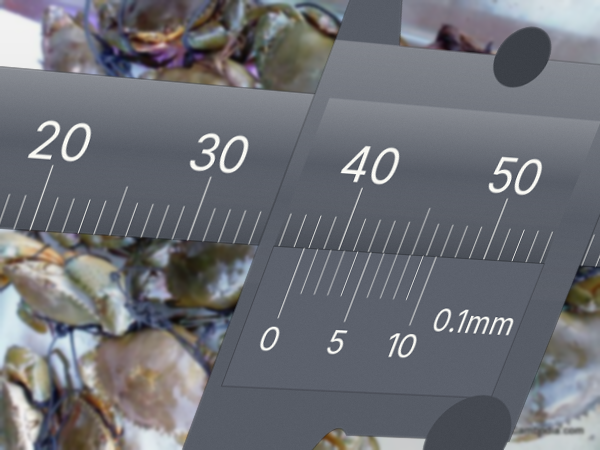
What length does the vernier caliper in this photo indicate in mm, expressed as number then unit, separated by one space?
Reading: 37.7 mm
